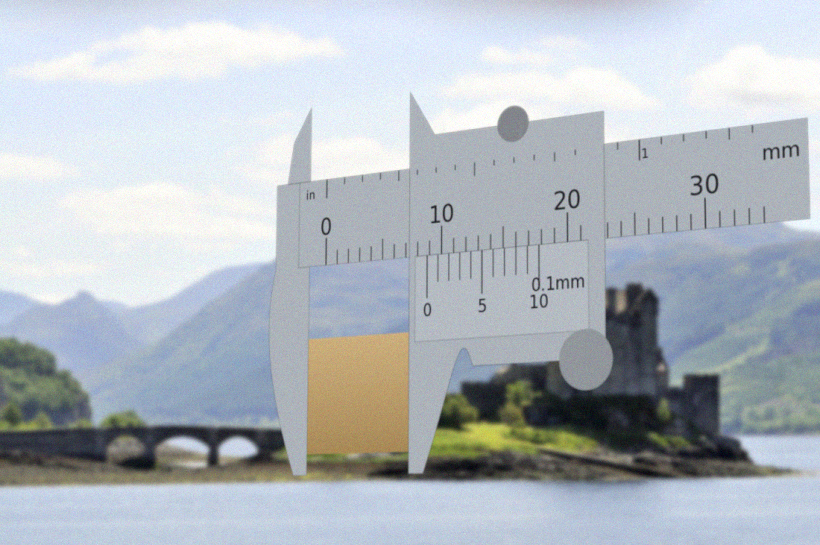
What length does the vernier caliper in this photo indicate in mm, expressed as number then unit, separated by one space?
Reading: 8.8 mm
